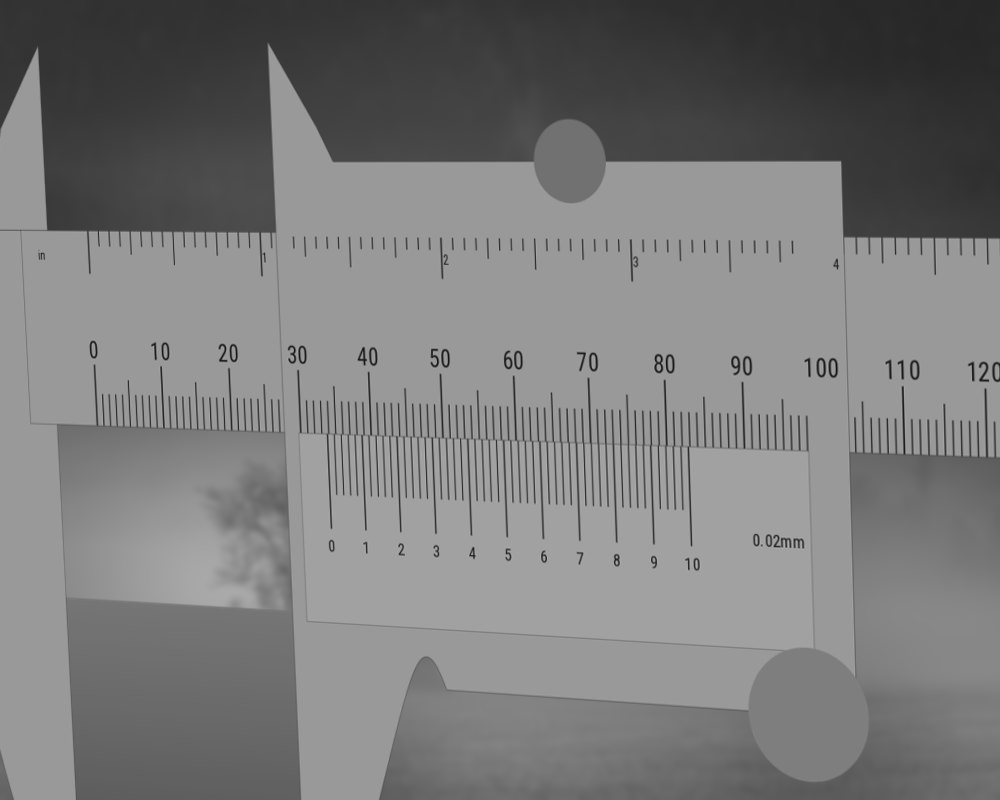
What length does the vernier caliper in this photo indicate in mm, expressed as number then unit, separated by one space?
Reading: 33.8 mm
